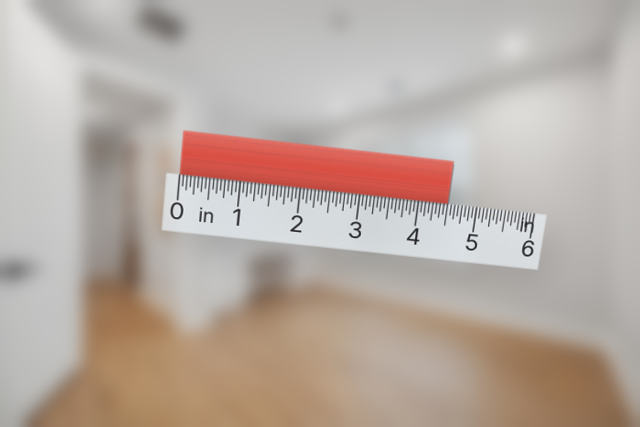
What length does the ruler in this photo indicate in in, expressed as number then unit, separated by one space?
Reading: 4.5 in
